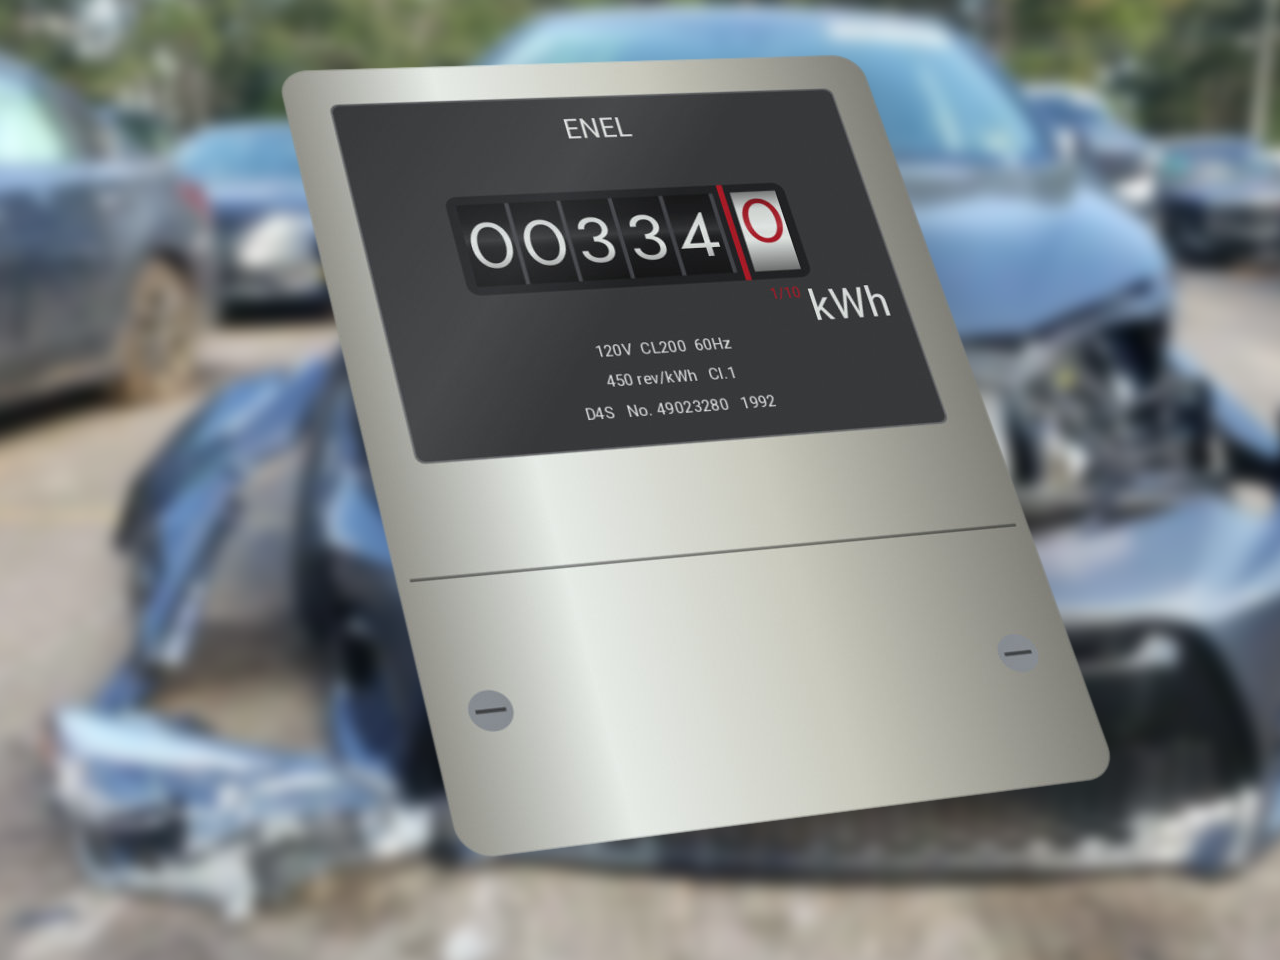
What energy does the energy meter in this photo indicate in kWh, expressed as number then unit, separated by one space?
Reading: 334.0 kWh
